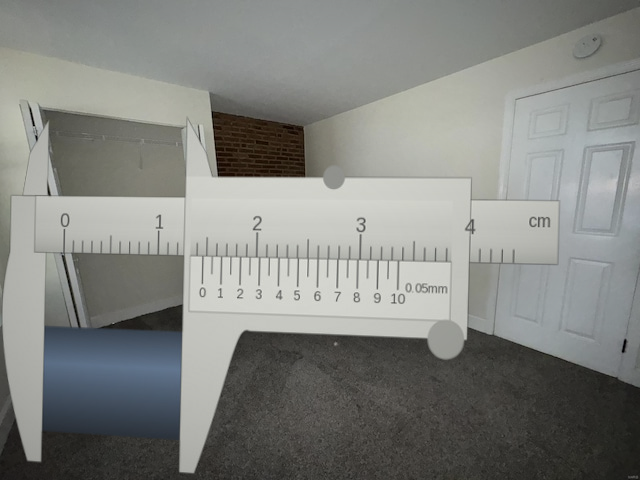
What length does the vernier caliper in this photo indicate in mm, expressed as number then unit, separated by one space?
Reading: 14.6 mm
